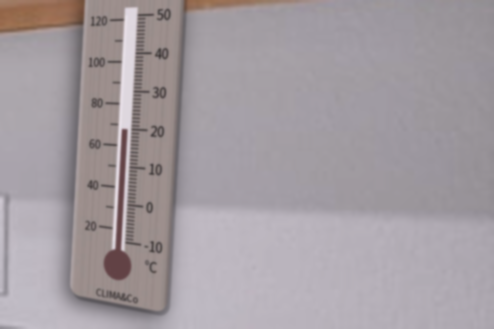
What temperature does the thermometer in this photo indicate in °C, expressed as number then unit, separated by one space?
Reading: 20 °C
